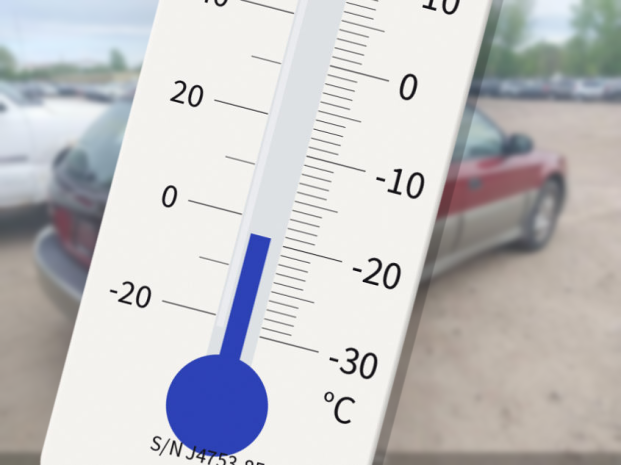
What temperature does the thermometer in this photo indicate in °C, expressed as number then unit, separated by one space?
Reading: -19.5 °C
